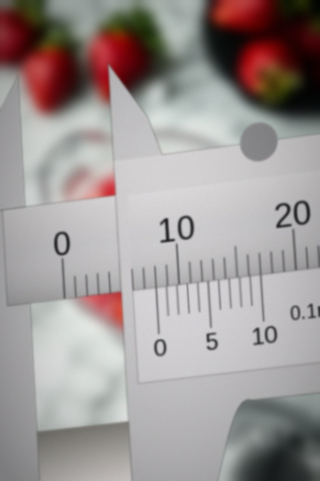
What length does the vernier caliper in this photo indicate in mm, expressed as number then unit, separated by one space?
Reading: 8.0 mm
